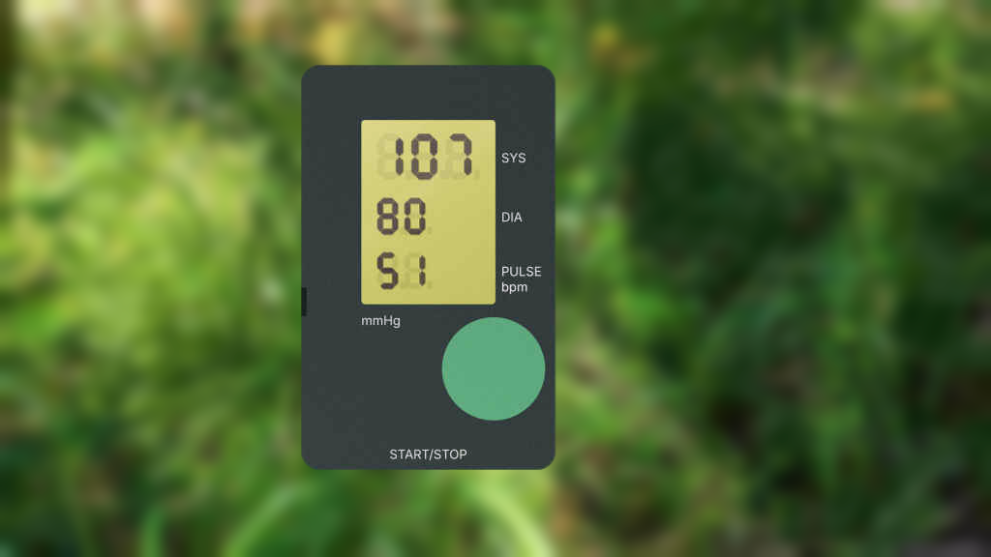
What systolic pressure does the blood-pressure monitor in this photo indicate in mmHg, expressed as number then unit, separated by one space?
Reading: 107 mmHg
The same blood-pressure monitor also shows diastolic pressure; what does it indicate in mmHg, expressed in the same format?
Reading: 80 mmHg
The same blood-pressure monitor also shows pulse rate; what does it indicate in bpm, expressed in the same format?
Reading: 51 bpm
